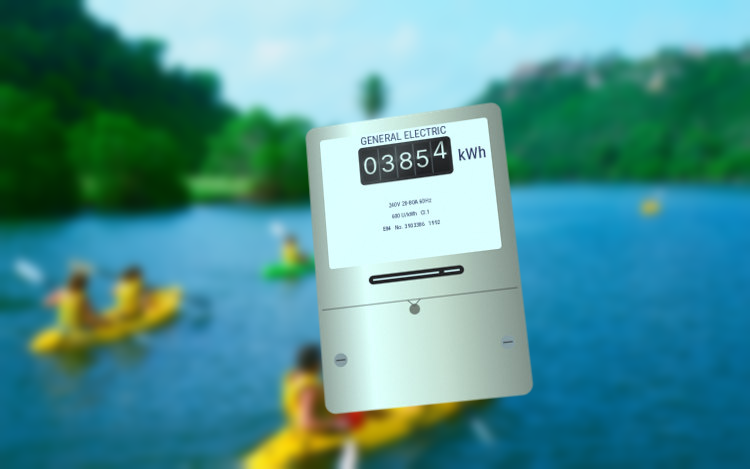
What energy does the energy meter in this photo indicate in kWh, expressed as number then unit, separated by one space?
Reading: 3854 kWh
